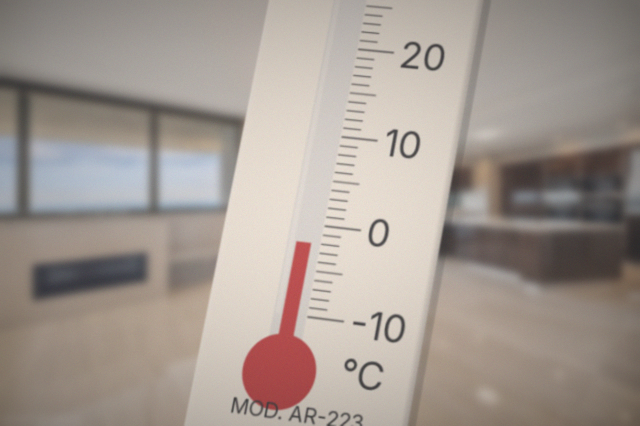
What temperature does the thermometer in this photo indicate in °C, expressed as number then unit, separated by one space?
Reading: -2 °C
